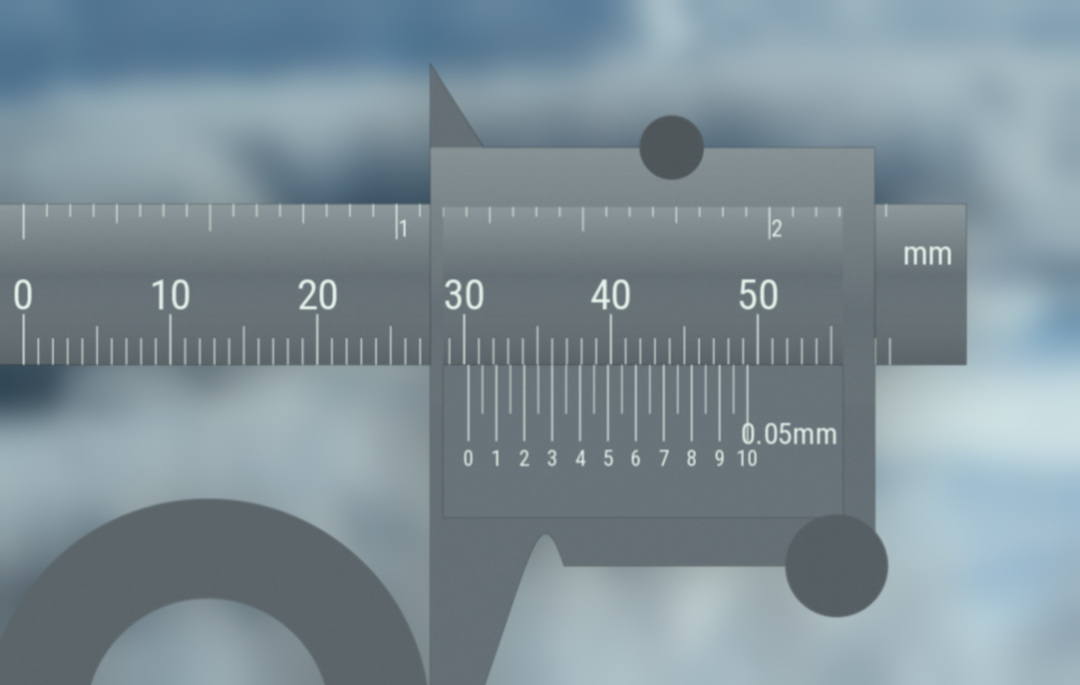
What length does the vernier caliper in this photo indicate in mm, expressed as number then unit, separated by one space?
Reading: 30.3 mm
